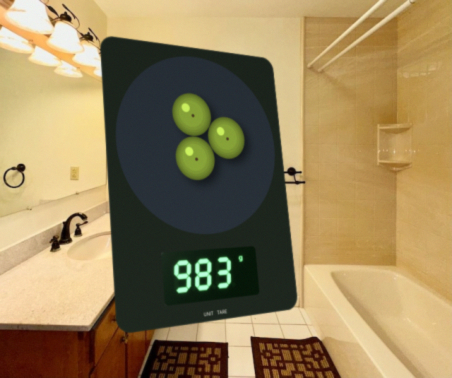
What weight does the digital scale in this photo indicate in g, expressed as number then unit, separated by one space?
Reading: 983 g
